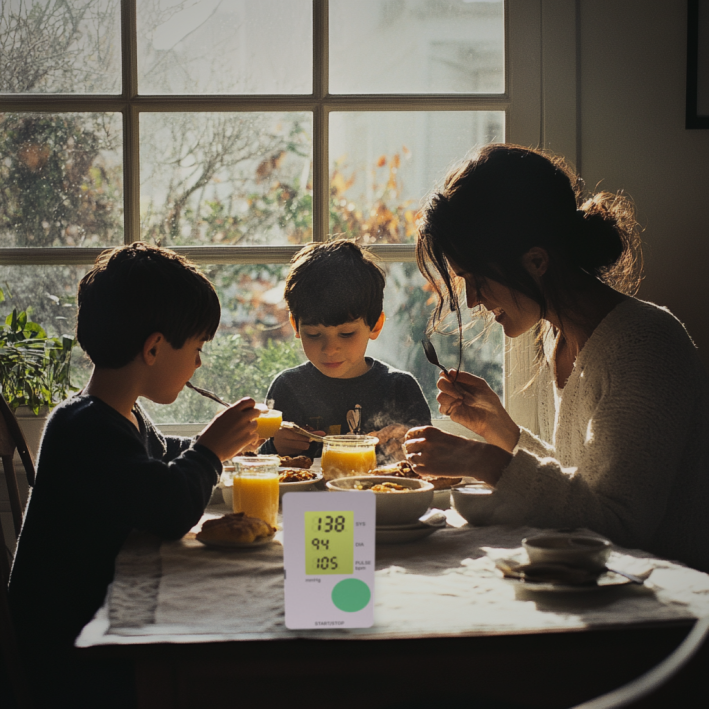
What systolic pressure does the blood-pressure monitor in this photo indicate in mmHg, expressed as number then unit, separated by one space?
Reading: 138 mmHg
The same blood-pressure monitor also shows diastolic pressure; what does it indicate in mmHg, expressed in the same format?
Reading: 94 mmHg
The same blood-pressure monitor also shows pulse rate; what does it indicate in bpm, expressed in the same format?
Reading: 105 bpm
